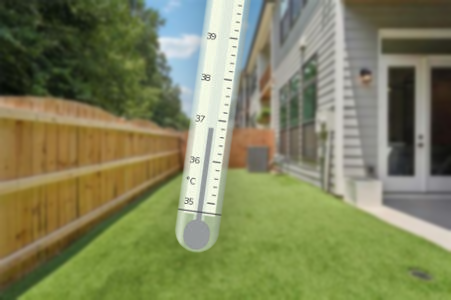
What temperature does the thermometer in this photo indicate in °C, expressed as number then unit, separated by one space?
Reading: 36.8 °C
